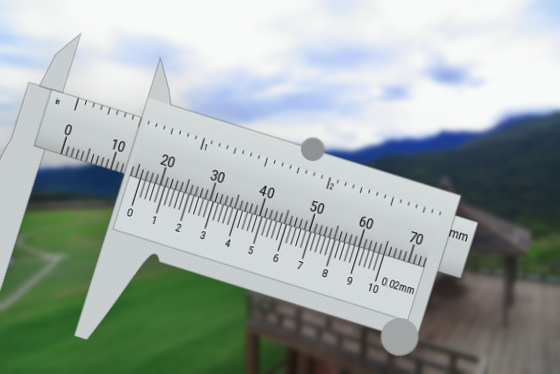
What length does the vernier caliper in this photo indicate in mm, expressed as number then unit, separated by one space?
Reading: 16.0 mm
